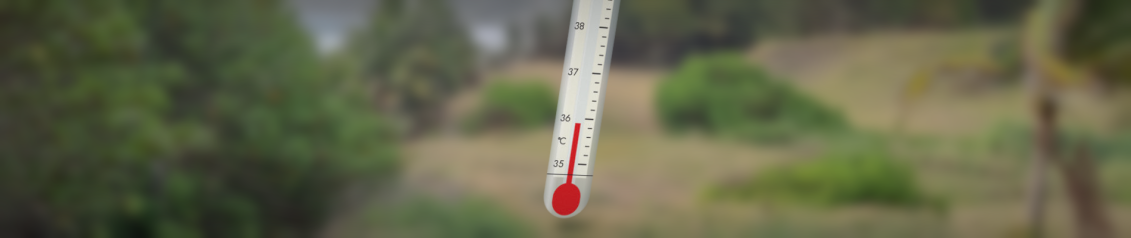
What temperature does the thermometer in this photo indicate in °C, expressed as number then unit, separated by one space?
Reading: 35.9 °C
